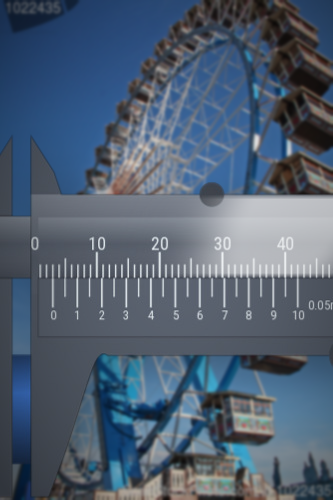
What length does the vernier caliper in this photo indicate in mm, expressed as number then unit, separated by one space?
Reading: 3.0 mm
